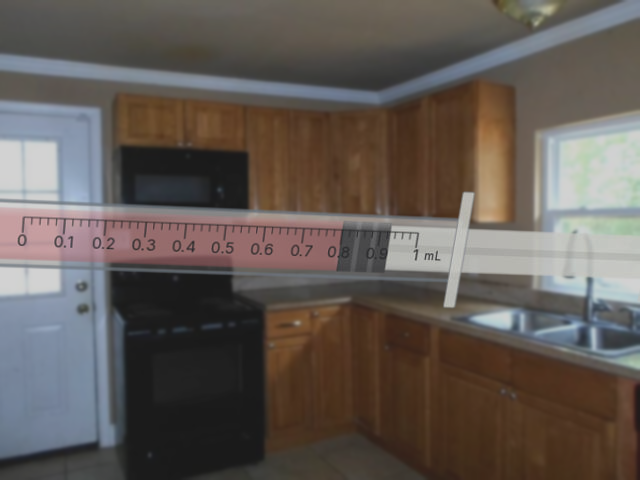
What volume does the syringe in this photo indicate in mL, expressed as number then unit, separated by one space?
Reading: 0.8 mL
